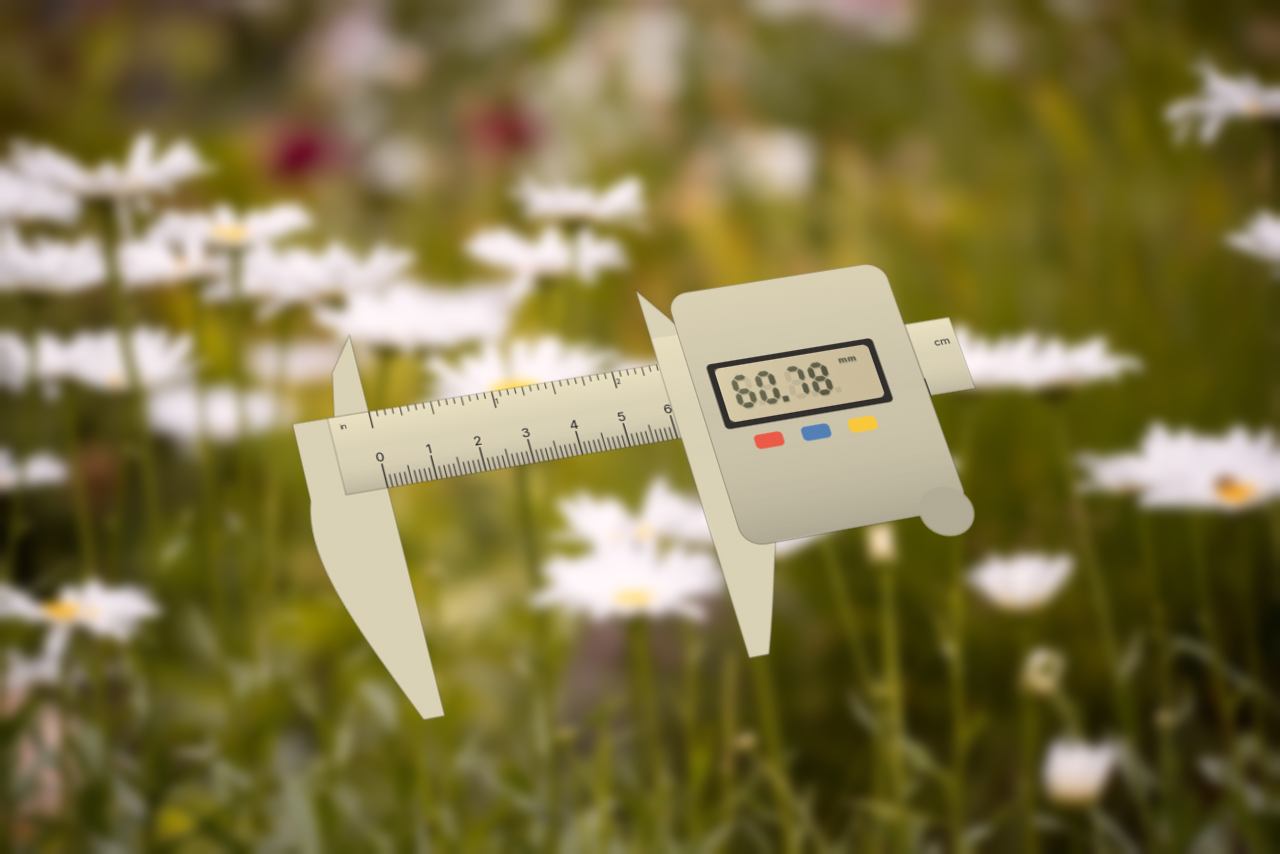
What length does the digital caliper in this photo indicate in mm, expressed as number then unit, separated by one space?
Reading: 60.78 mm
